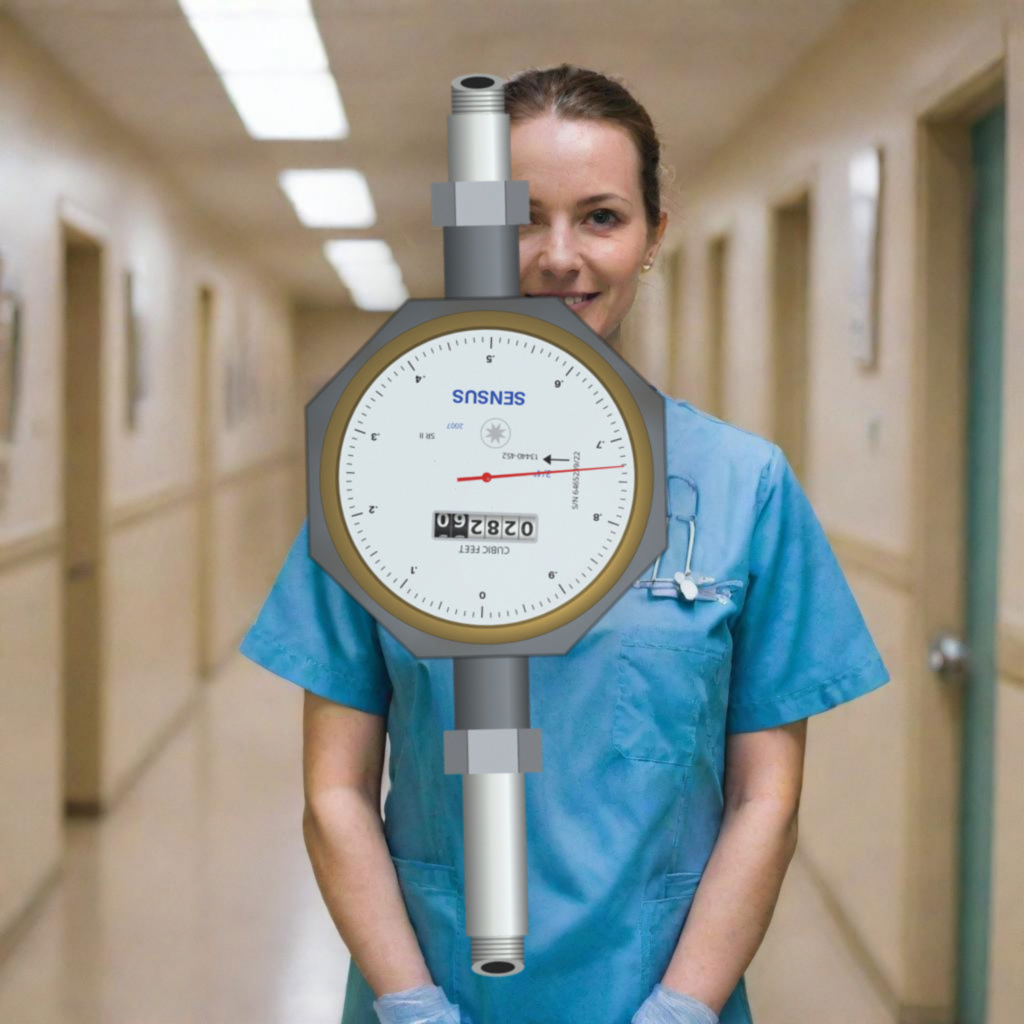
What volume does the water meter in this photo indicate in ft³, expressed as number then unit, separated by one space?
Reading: 28259.73 ft³
